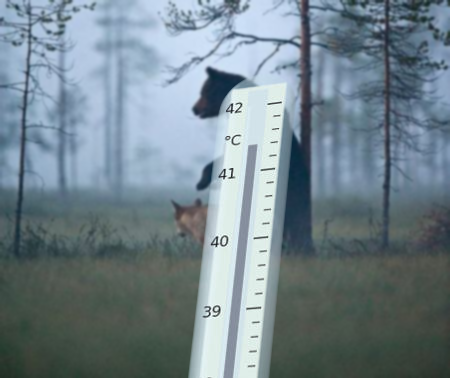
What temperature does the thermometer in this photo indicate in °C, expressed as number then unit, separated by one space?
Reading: 41.4 °C
